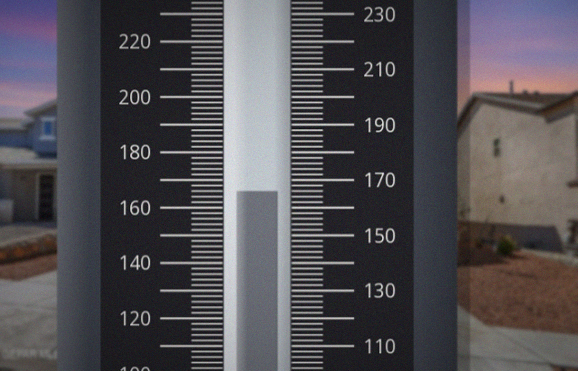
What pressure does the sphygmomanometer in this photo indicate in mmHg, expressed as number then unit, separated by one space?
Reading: 166 mmHg
